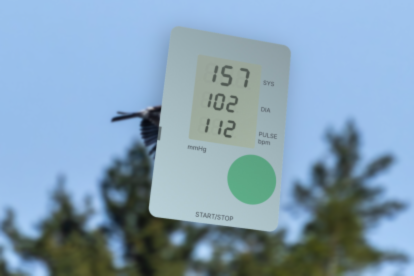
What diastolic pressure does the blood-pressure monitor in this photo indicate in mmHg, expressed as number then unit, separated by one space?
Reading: 102 mmHg
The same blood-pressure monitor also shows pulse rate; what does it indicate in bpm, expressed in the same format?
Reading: 112 bpm
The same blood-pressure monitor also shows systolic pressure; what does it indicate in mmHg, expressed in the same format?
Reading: 157 mmHg
